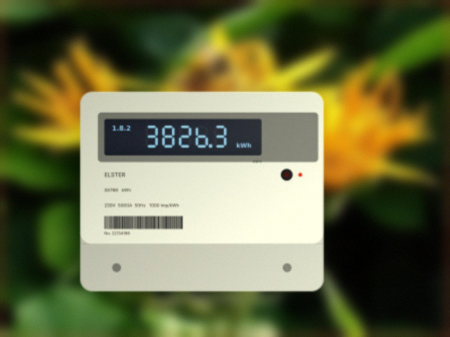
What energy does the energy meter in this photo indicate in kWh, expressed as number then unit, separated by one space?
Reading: 3826.3 kWh
